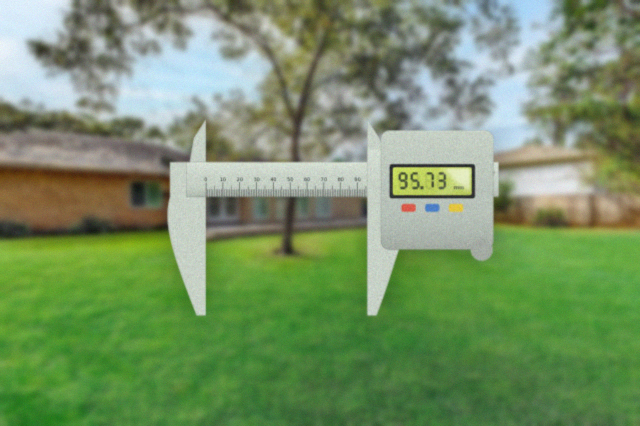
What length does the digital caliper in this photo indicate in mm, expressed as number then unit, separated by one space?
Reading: 95.73 mm
